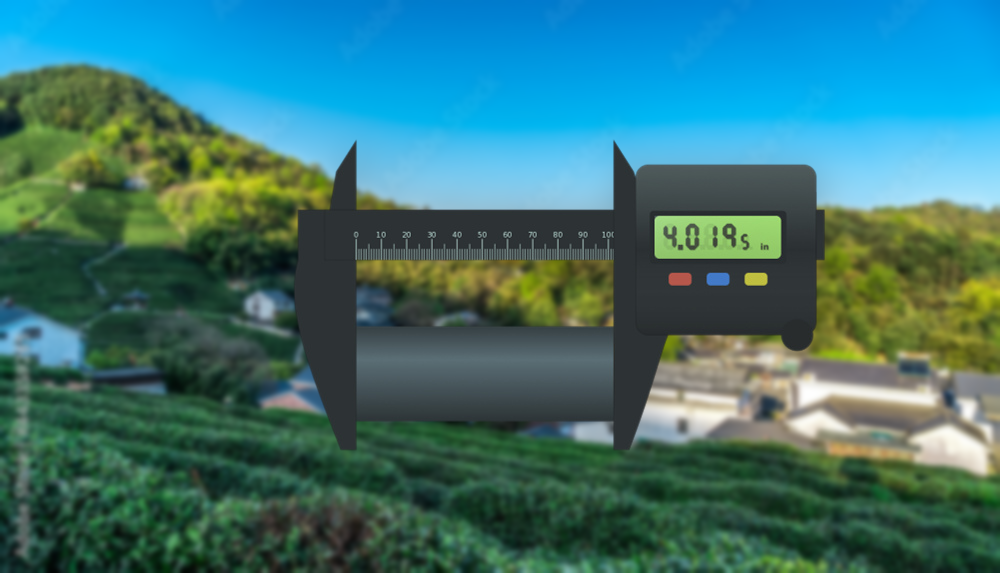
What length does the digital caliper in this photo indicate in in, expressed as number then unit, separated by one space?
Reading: 4.0195 in
